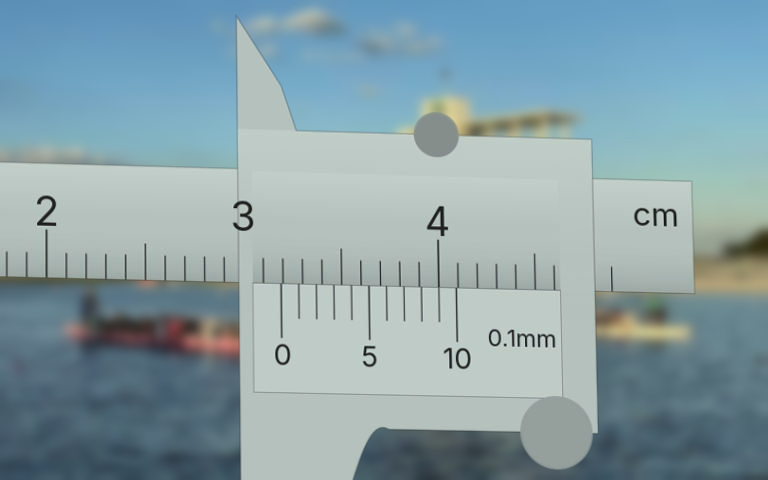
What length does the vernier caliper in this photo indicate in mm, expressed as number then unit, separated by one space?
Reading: 31.9 mm
